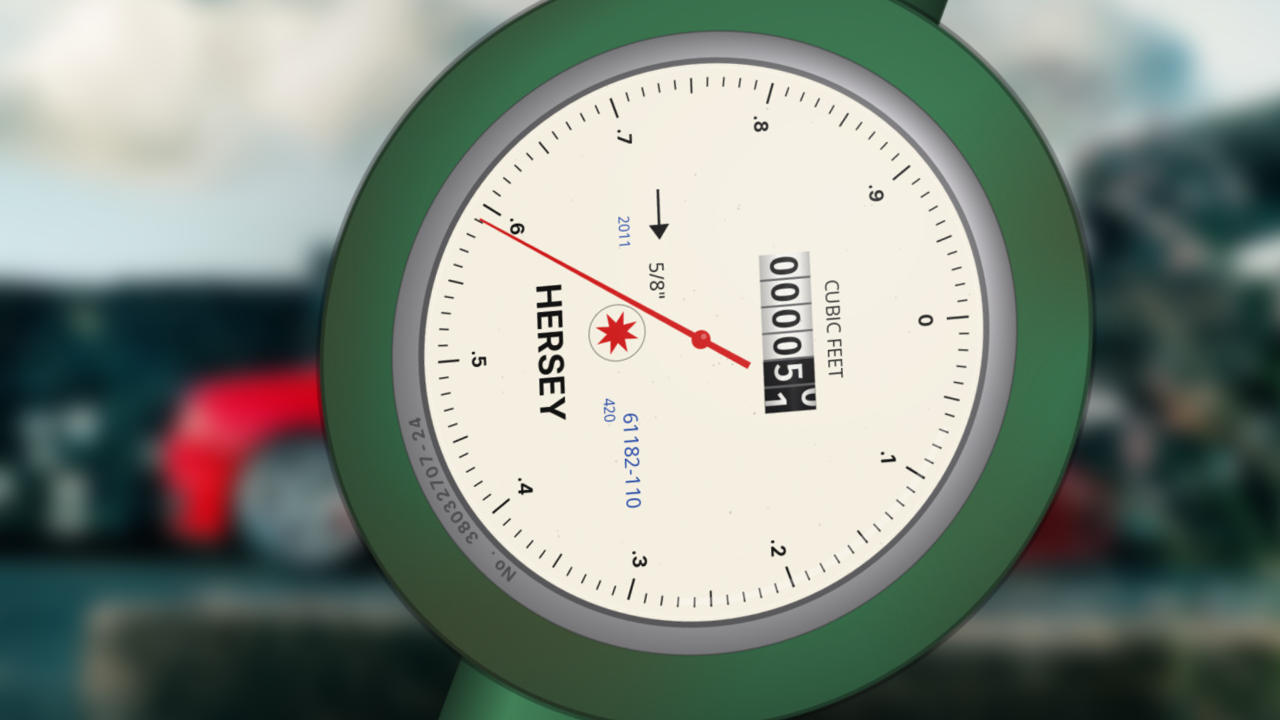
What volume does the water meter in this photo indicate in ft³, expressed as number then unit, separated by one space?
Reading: 50.59 ft³
